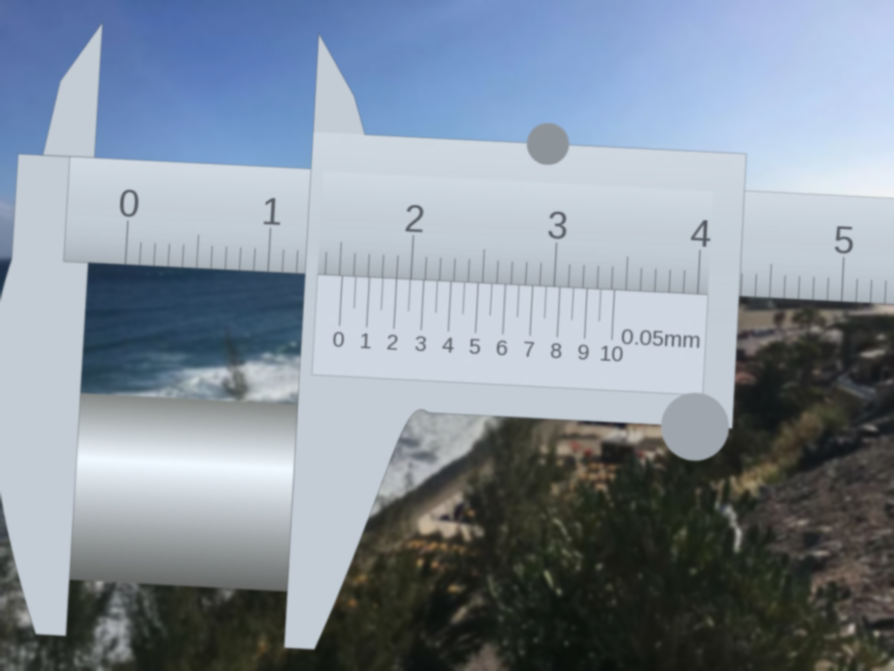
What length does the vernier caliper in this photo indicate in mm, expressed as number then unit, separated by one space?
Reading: 15.2 mm
